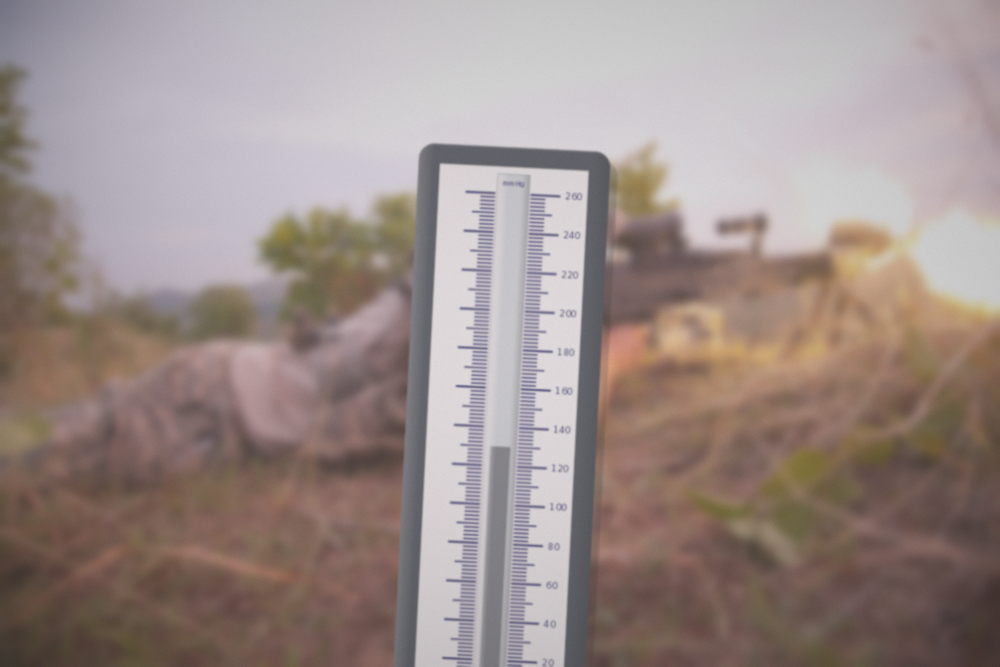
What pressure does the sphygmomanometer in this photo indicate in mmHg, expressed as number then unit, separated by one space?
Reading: 130 mmHg
